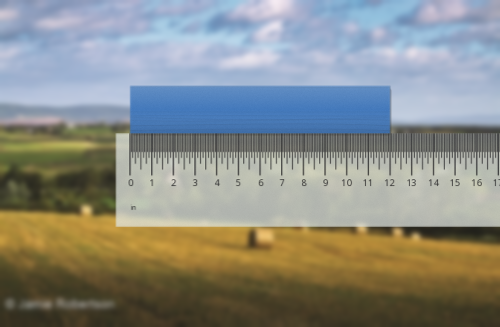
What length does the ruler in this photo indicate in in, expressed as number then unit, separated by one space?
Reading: 12 in
